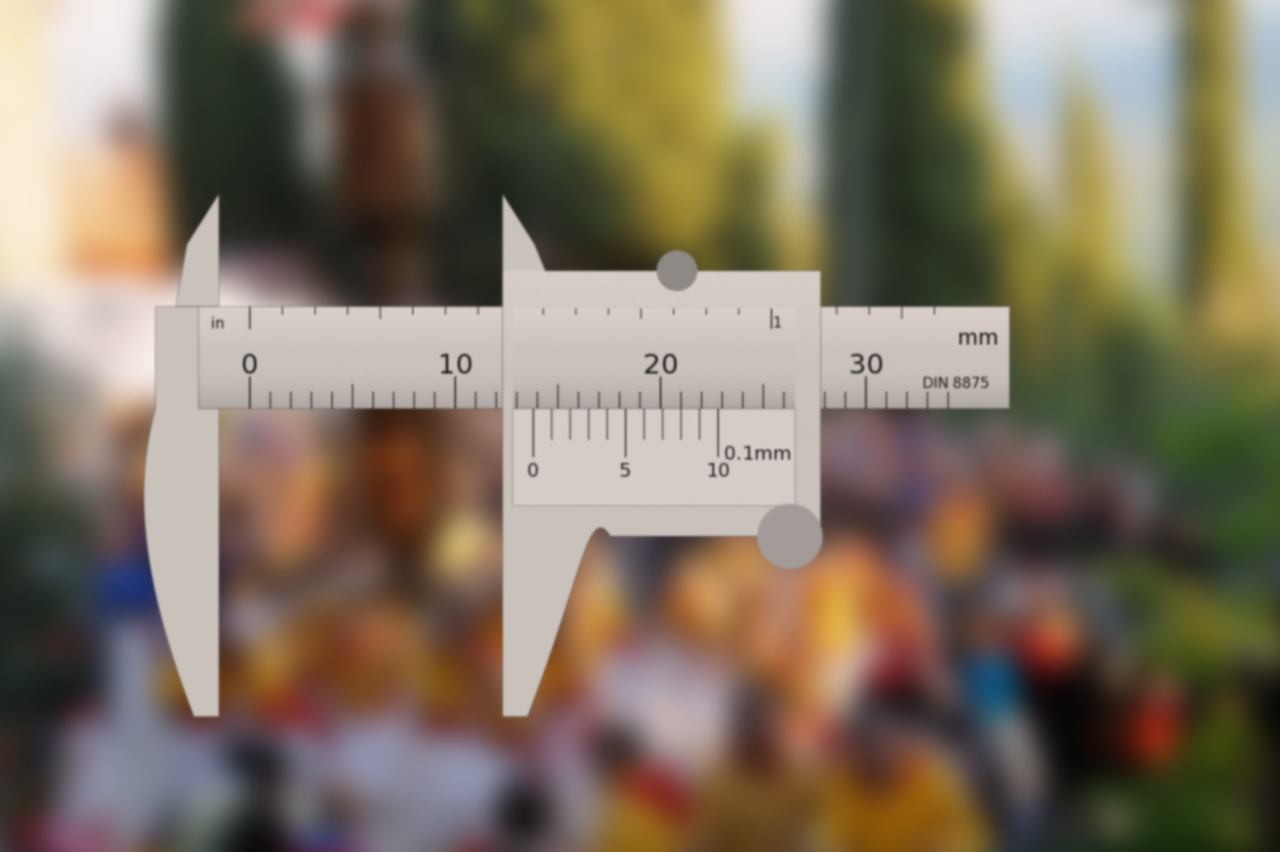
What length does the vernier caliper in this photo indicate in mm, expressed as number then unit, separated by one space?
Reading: 13.8 mm
